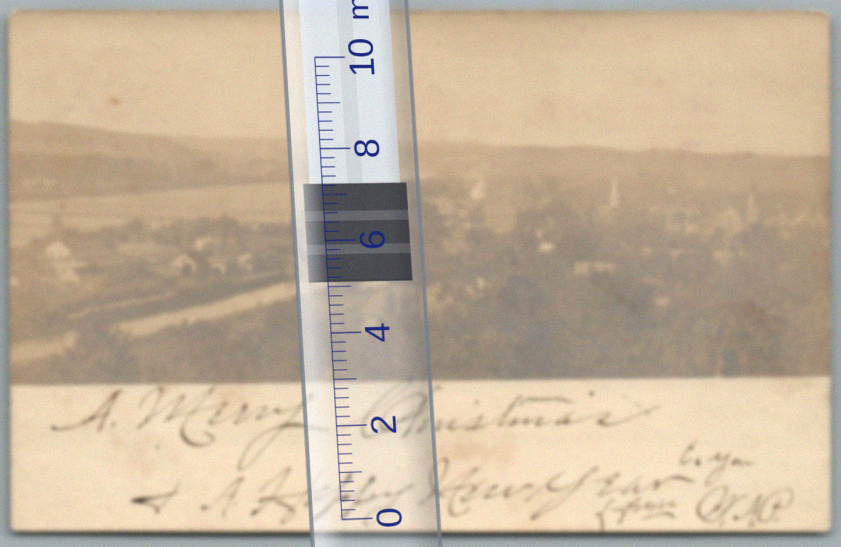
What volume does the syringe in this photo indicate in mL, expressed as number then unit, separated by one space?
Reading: 5.1 mL
